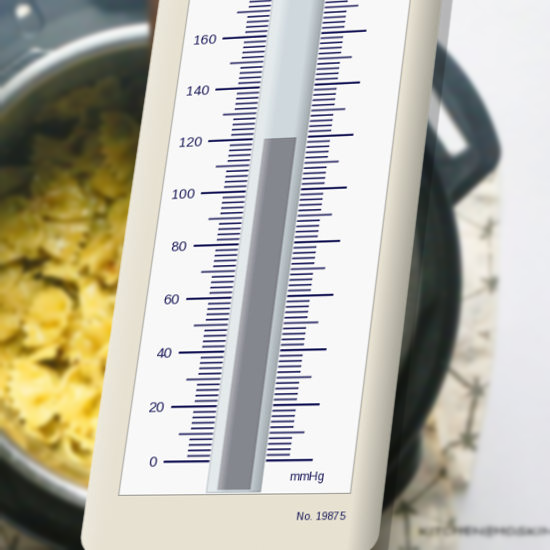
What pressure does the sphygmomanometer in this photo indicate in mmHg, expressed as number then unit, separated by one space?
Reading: 120 mmHg
